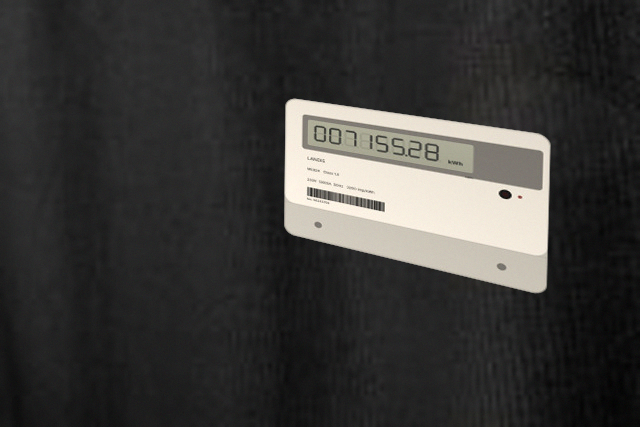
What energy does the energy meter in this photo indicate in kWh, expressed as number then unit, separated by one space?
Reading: 7155.28 kWh
